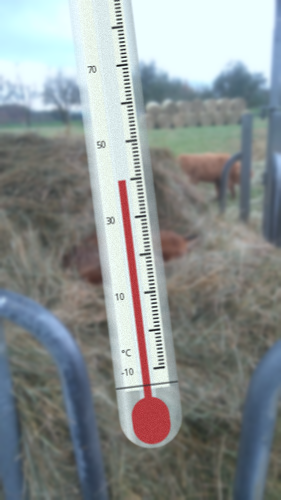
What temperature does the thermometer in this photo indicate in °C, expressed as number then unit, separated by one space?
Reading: 40 °C
